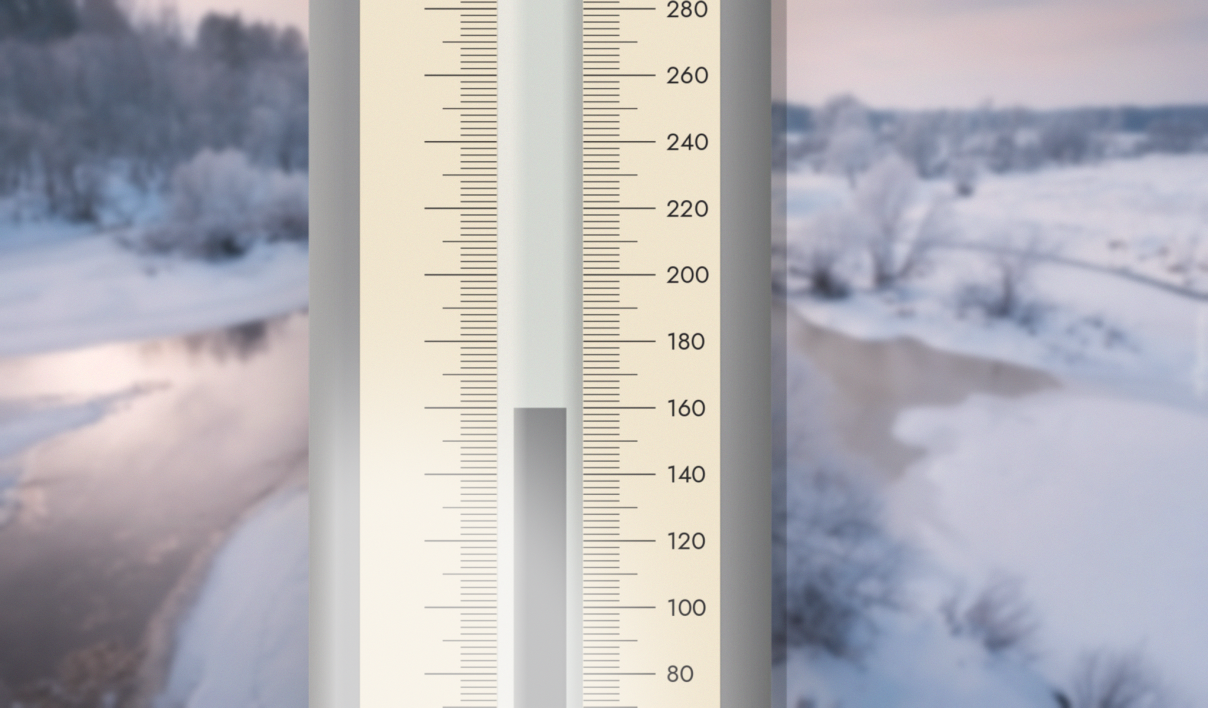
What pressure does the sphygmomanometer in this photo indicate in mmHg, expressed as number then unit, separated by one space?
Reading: 160 mmHg
